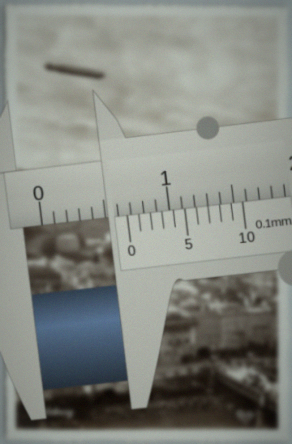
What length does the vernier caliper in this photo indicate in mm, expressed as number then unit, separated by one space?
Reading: 6.7 mm
